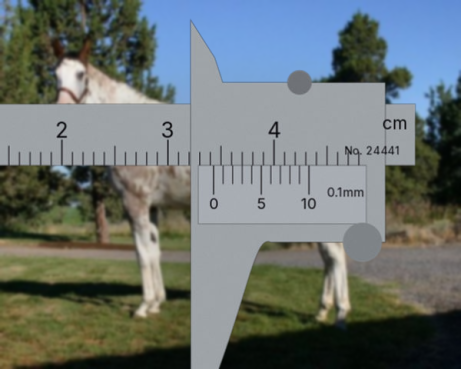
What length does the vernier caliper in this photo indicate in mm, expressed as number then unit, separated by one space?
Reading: 34.3 mm
